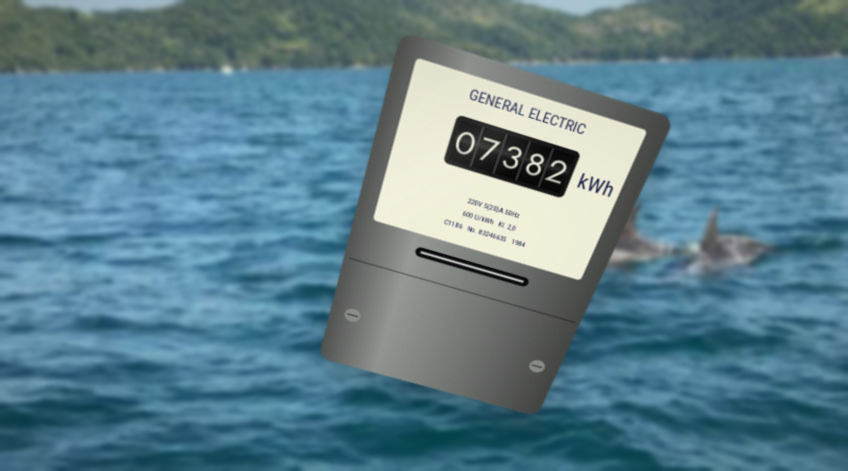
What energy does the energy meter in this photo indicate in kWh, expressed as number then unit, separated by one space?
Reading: 7382 kWh
